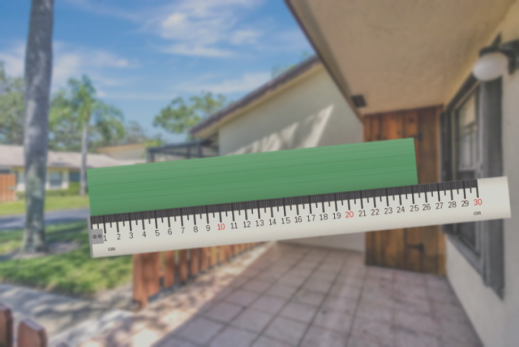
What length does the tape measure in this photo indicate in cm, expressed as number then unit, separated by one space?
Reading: 25.5 cm
